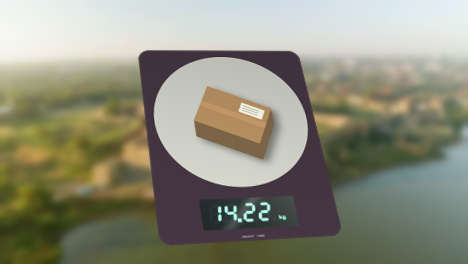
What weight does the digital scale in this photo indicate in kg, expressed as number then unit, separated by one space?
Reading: 14.22 kg
